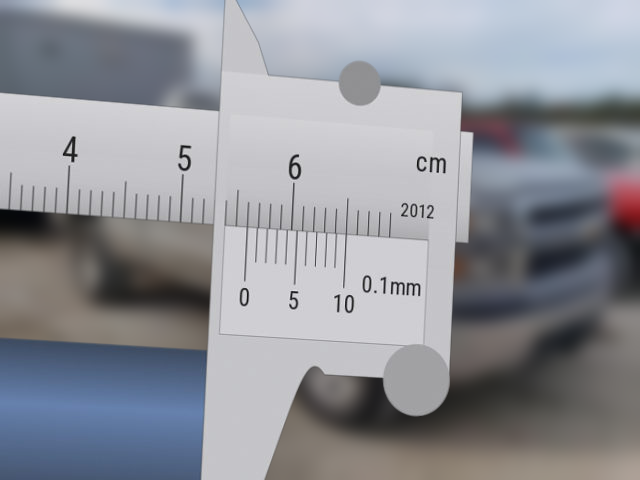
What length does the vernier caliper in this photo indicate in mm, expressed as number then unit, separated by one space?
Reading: 56.0 mm
